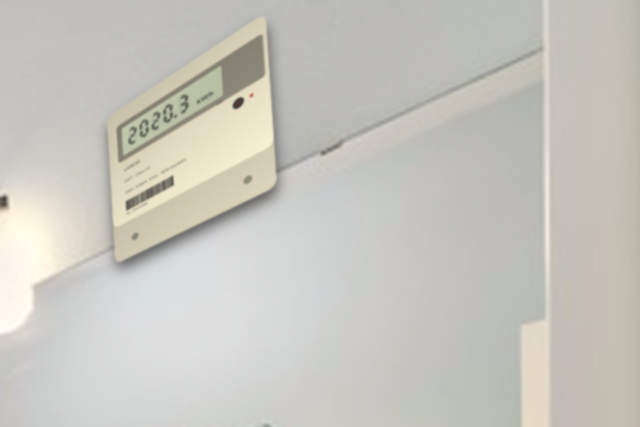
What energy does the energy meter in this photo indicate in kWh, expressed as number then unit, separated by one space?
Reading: 2020.3 kWh
